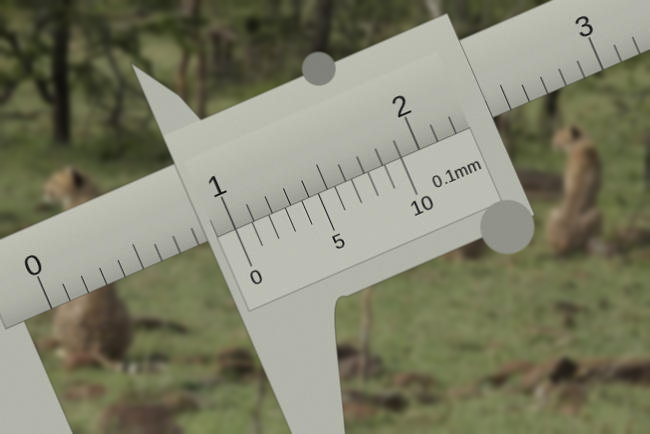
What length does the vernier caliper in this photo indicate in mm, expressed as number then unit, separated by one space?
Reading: 10.0 mm
